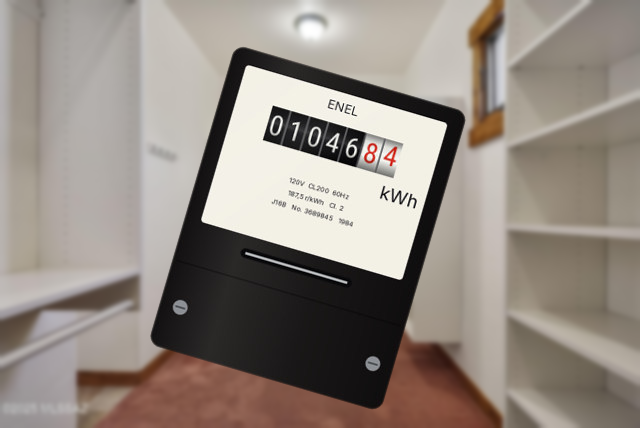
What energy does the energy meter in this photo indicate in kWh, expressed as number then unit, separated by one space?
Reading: 1046.84 kWh
